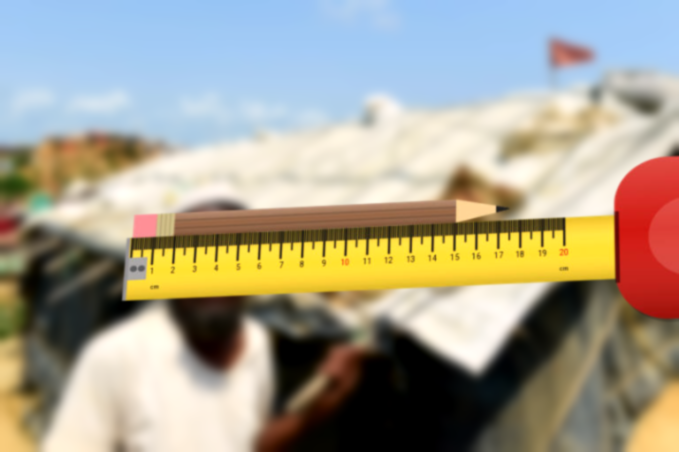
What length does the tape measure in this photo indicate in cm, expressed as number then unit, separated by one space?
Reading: 17.5 cm
